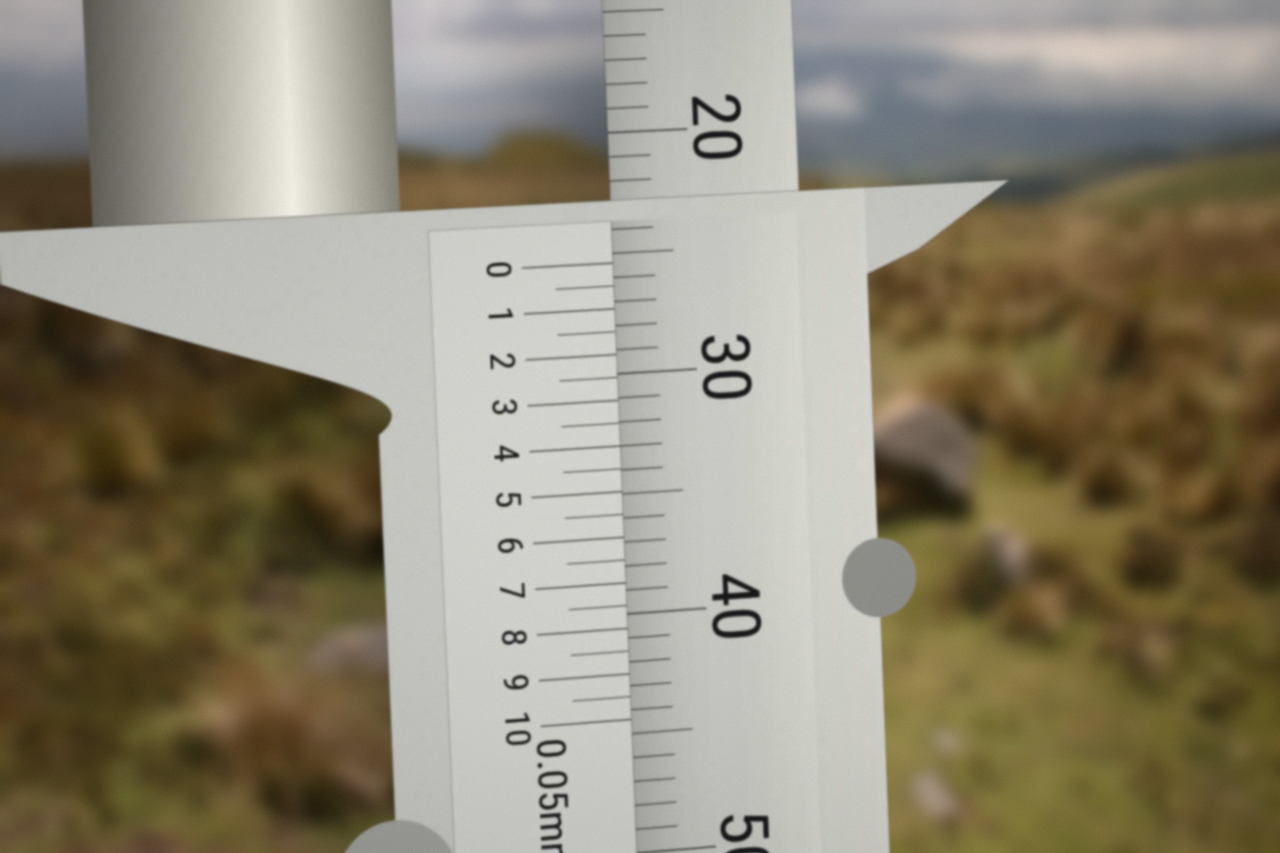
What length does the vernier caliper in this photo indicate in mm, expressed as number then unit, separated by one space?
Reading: 25.4 mm
